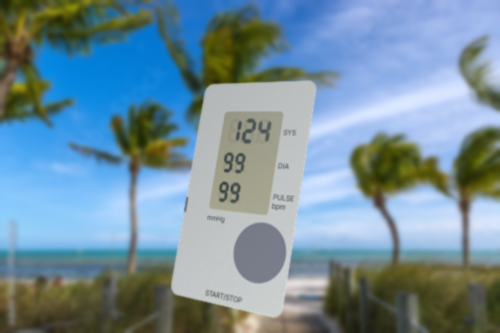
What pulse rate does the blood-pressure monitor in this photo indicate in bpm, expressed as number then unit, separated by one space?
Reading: 99 bpm
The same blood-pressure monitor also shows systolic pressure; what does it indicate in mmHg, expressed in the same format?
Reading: 124 mmHg
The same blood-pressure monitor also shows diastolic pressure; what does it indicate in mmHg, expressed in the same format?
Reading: 99 mmHg
